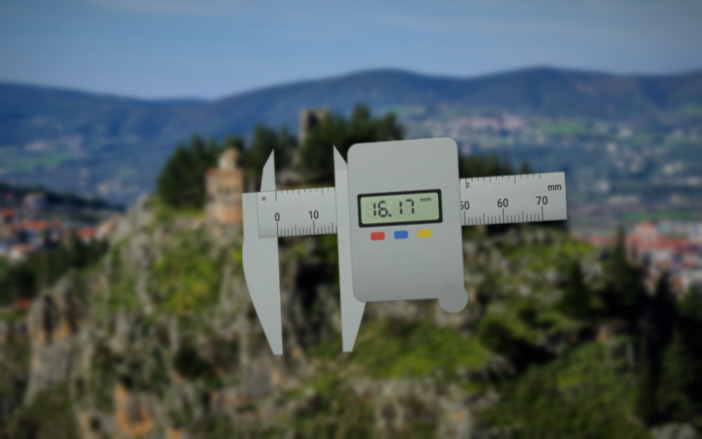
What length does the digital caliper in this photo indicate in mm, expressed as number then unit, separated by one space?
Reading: 16.17 mm
